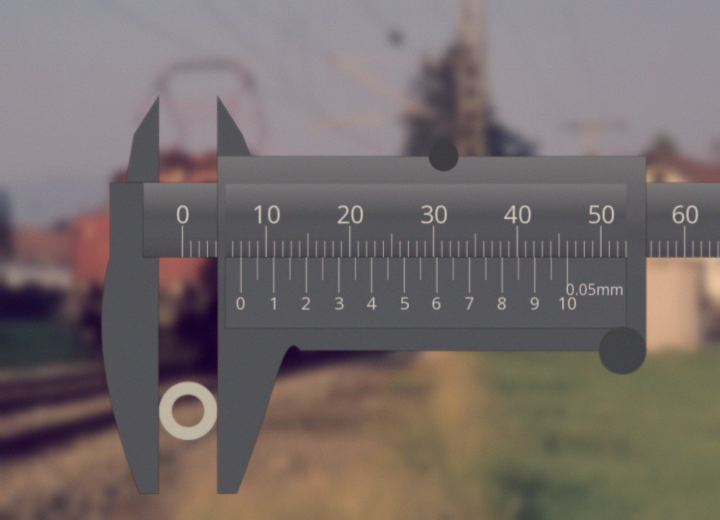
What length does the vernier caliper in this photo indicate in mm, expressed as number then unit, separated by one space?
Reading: 7.0 mm
